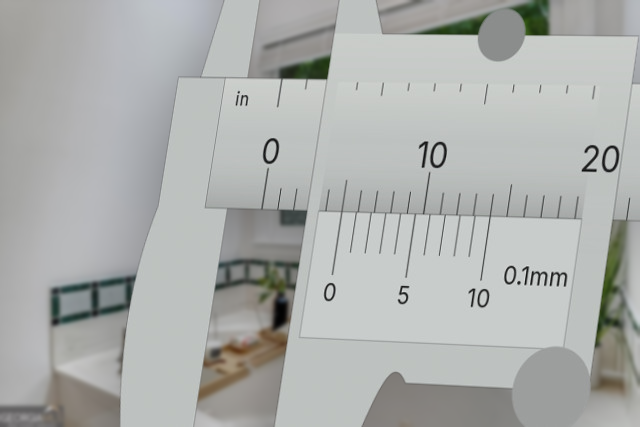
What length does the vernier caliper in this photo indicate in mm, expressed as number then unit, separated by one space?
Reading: 5.0 mm
